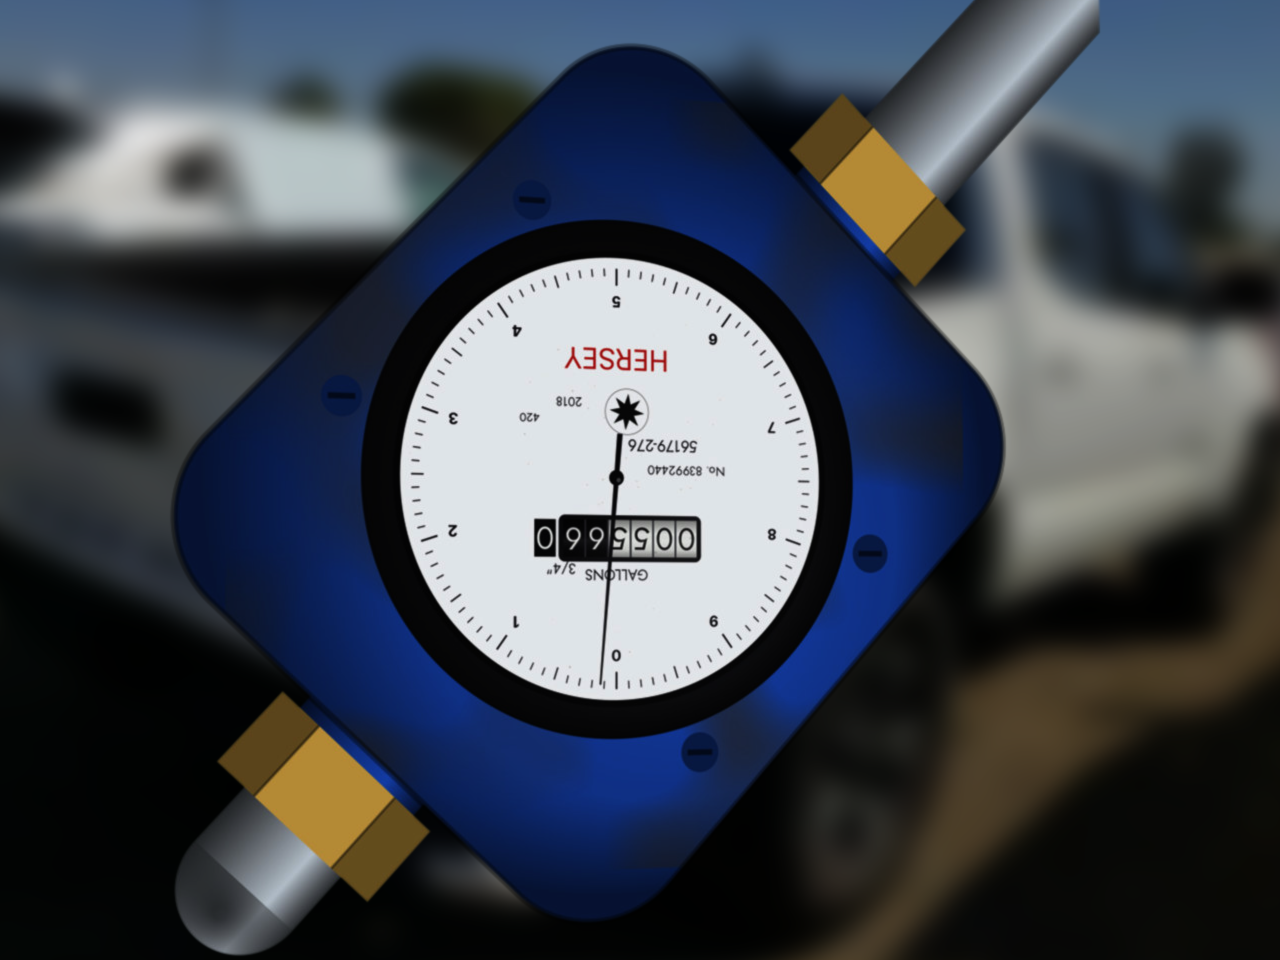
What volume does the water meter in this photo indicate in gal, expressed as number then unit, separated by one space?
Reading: 55660.1 gal
